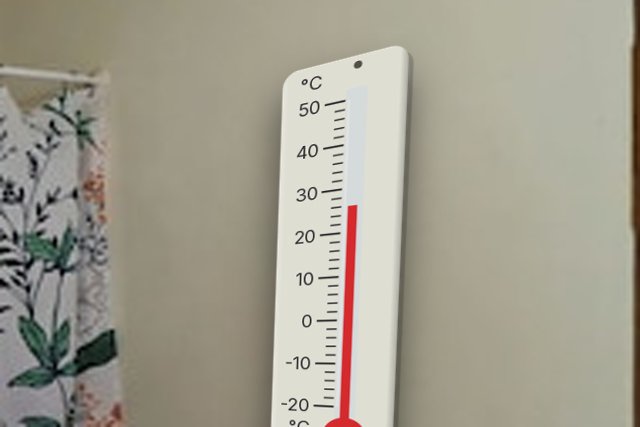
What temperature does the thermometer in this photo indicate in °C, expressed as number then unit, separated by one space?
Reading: 26 °C
